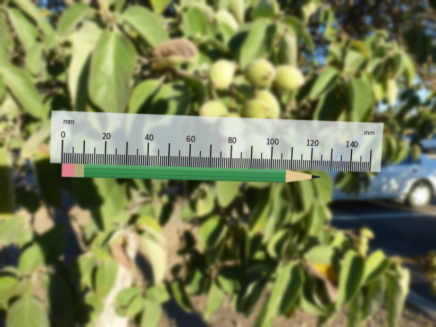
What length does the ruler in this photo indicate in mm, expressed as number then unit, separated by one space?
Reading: 125 mm
